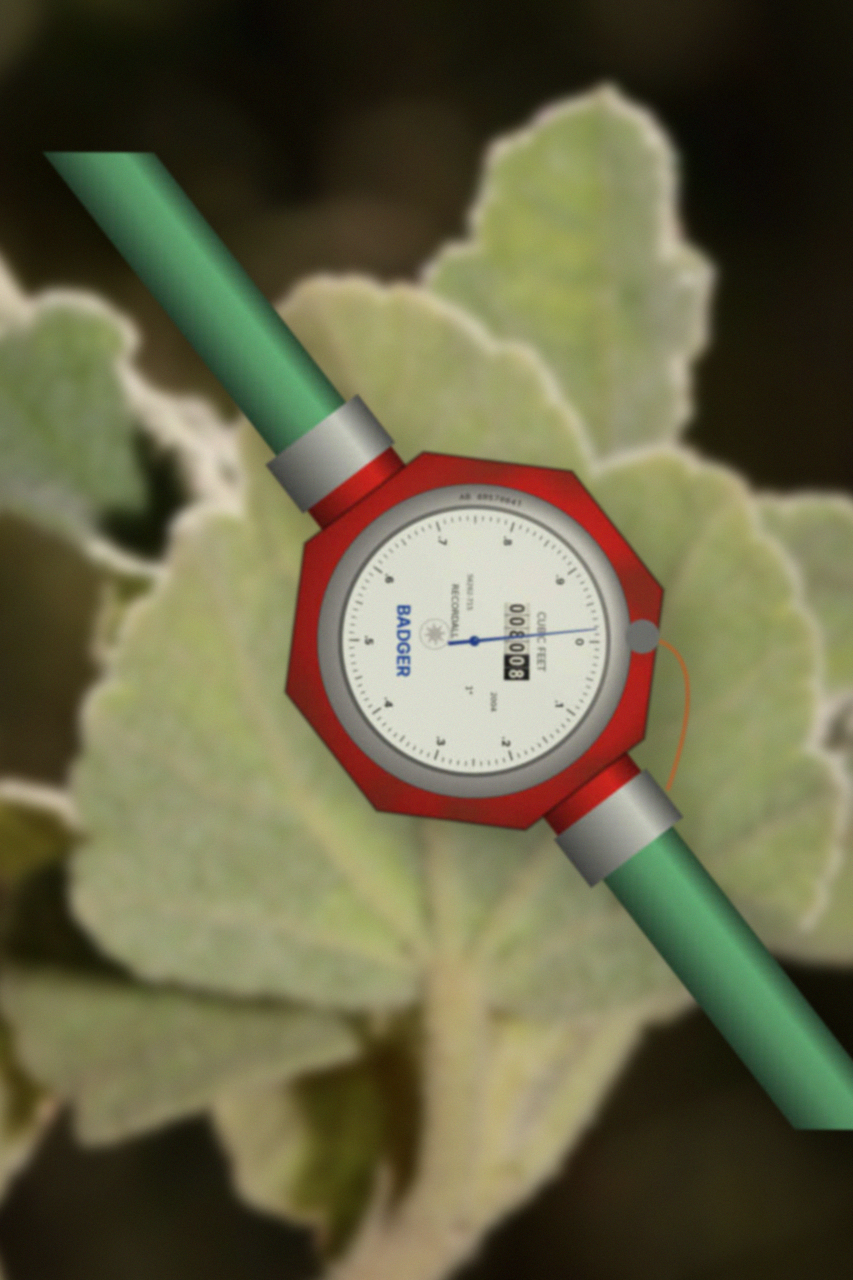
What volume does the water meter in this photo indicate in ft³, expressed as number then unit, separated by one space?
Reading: 8007.98 ft³
